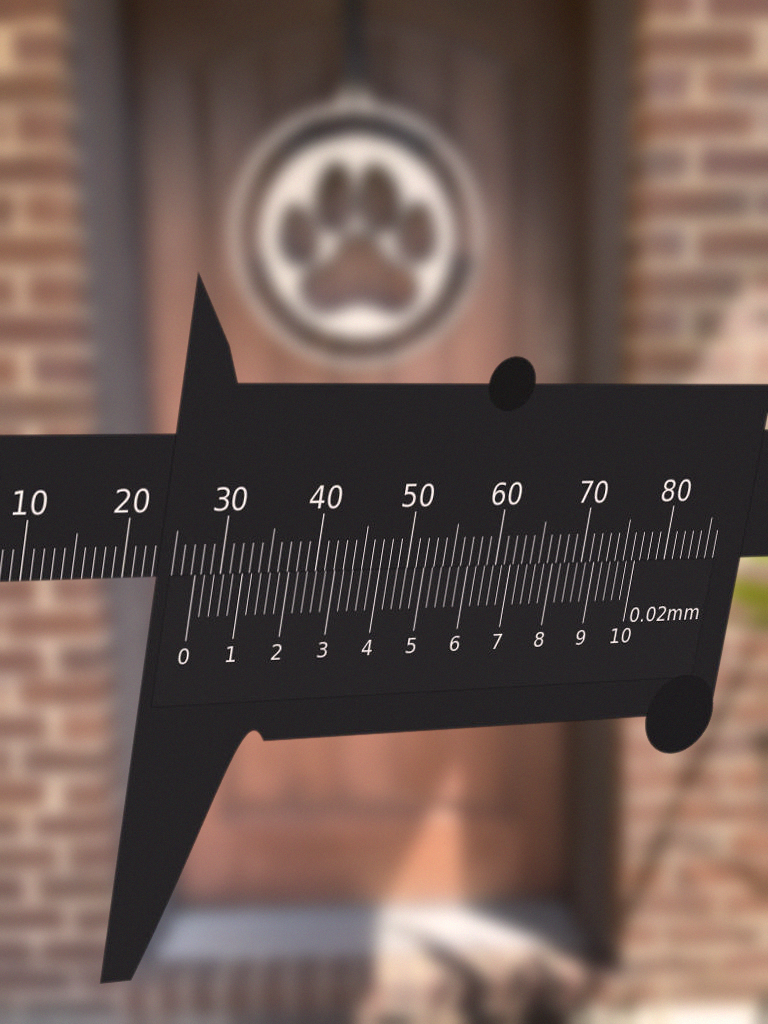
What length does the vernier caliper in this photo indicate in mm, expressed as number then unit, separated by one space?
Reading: 27.4 mm
